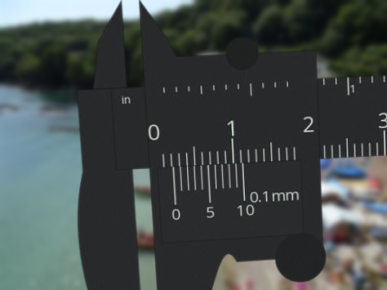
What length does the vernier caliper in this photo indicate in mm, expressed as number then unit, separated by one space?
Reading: 2.2 mm
